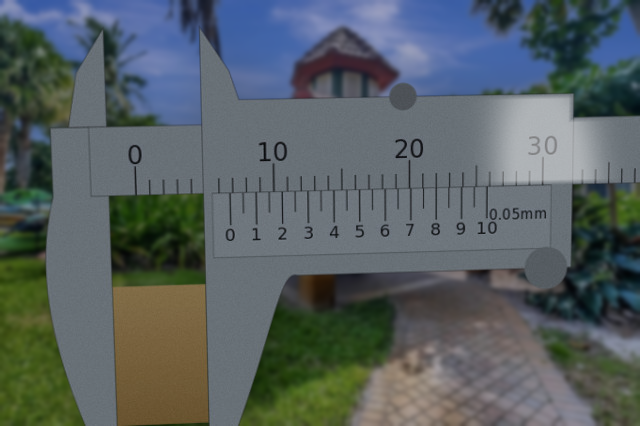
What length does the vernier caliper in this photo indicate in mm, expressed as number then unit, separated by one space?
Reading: 6.8 mm
